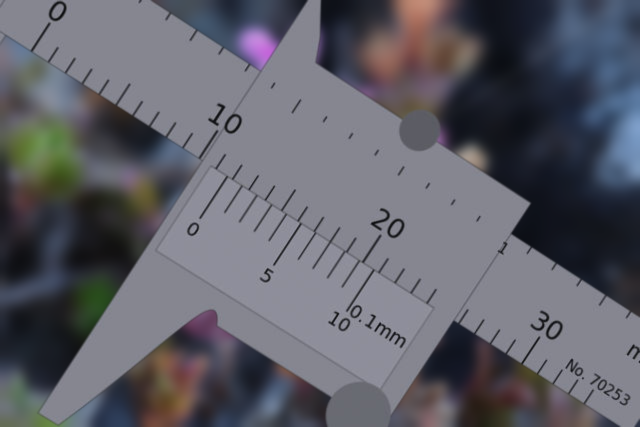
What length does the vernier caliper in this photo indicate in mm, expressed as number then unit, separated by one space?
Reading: 11.7 mm
